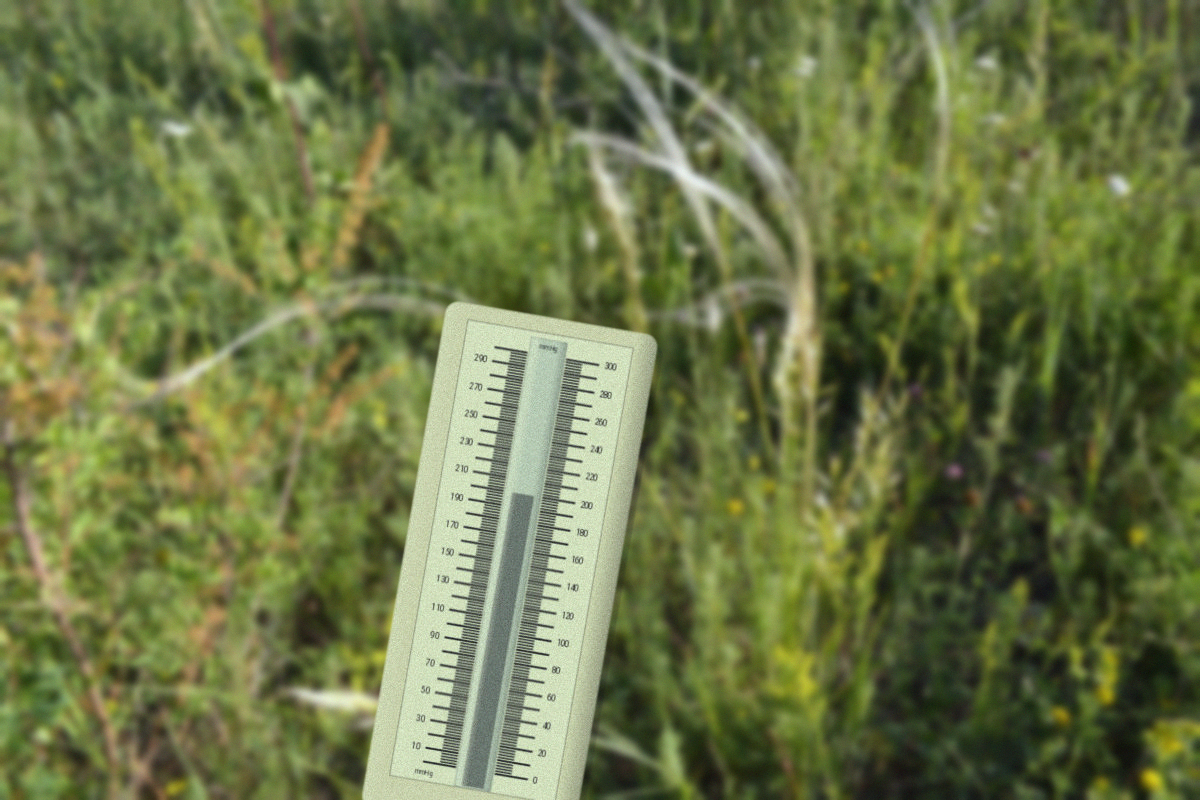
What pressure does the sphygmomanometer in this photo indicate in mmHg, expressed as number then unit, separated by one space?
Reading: 200 mmHg
